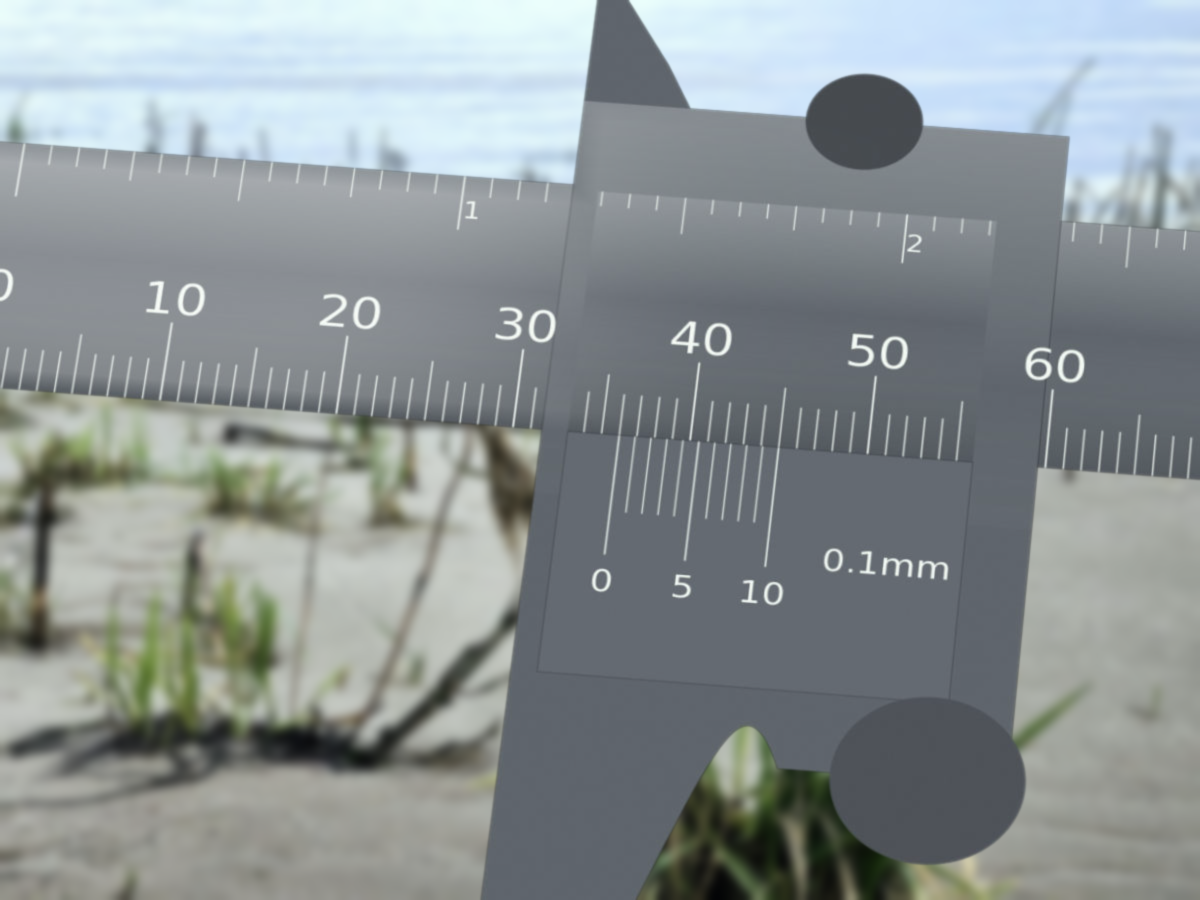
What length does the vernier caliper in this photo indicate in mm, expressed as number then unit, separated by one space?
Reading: 36.0 mm
